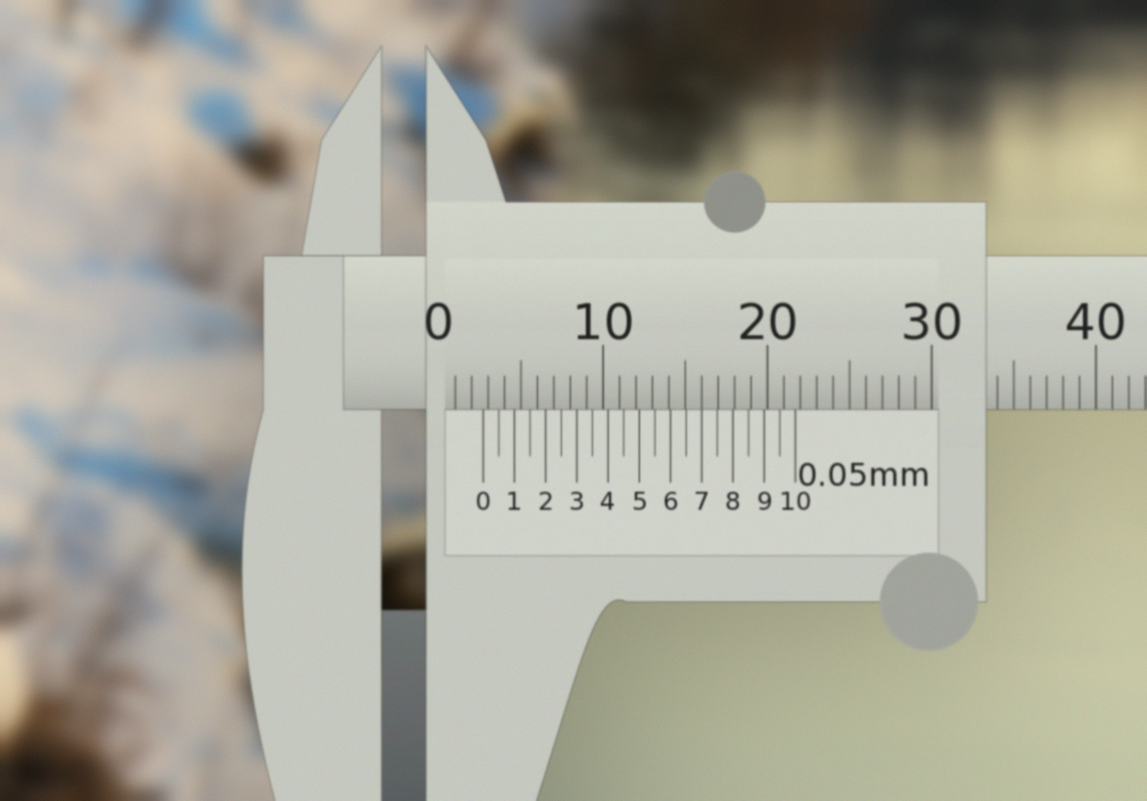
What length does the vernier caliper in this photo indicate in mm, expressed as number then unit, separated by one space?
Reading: 2.7 mm
